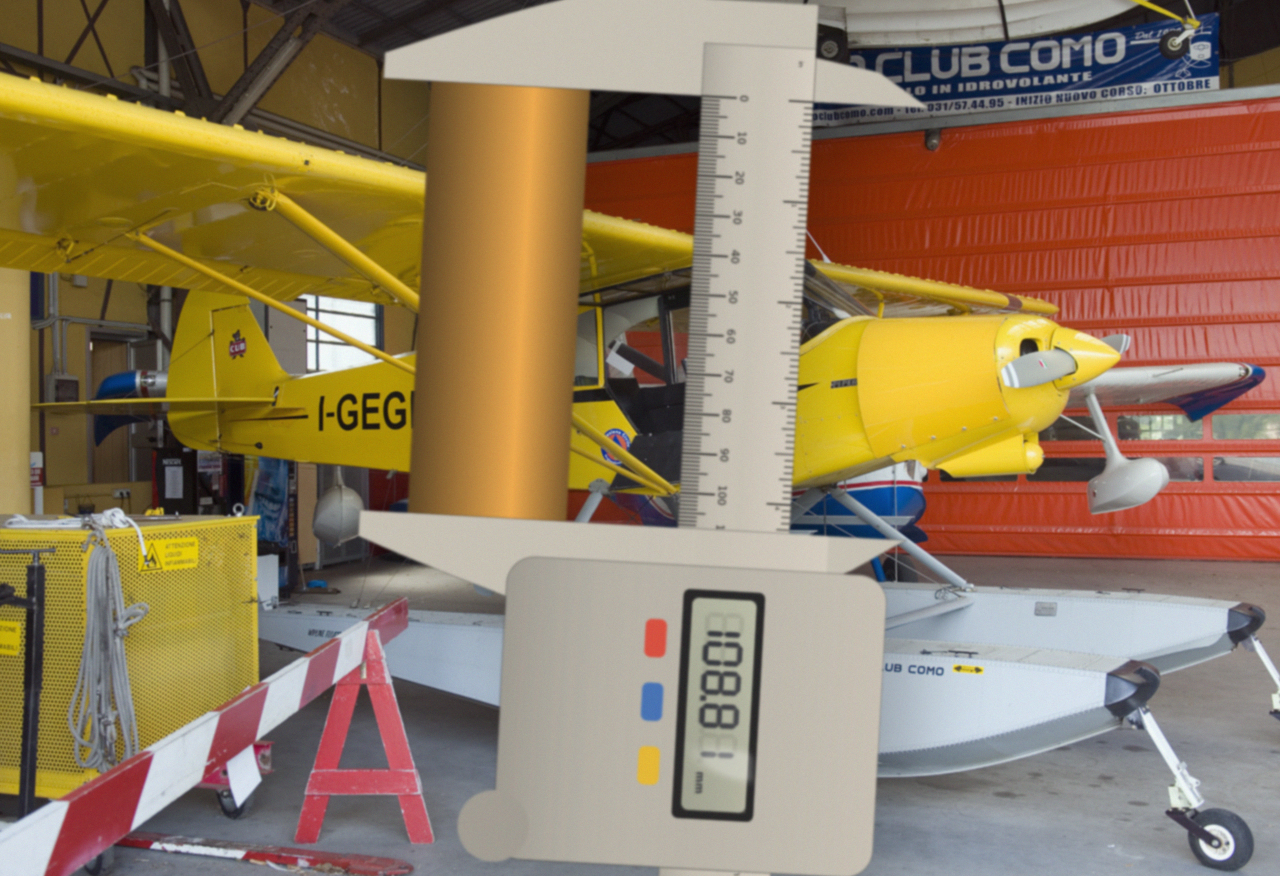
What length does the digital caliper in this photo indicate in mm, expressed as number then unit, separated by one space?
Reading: 108.81 mm
